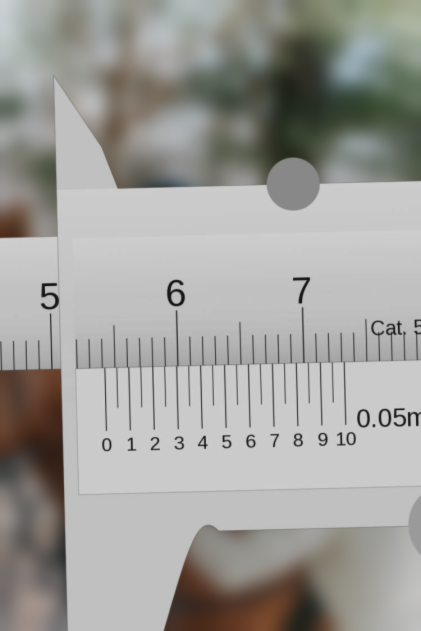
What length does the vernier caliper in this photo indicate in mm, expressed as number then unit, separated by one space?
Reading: 54.2 mm
